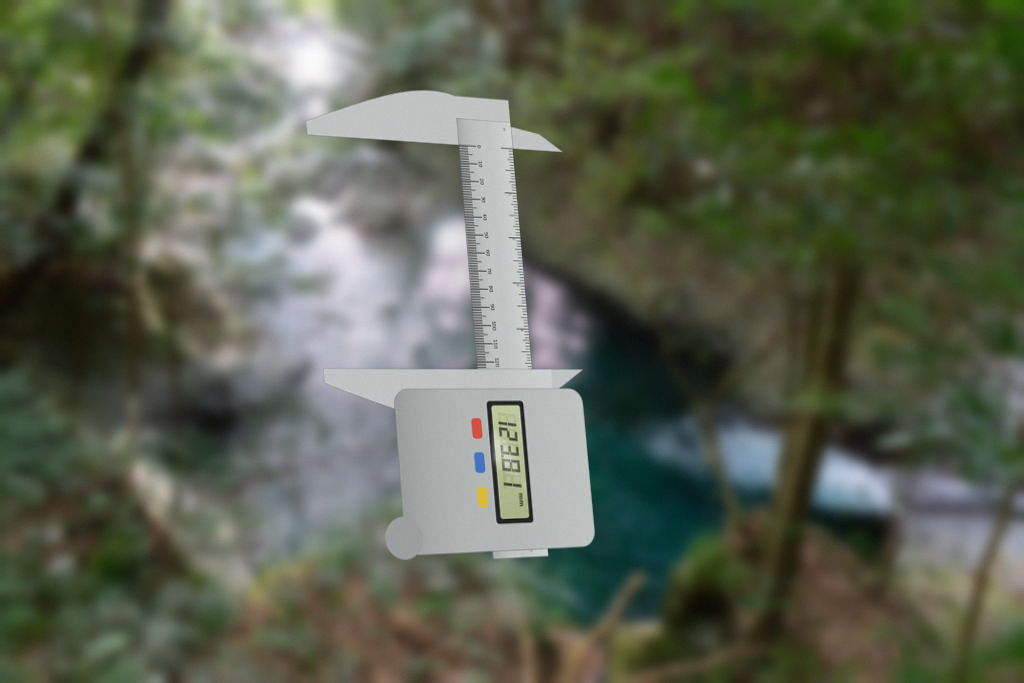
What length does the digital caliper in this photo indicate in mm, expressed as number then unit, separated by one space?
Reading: 123.81 mm
